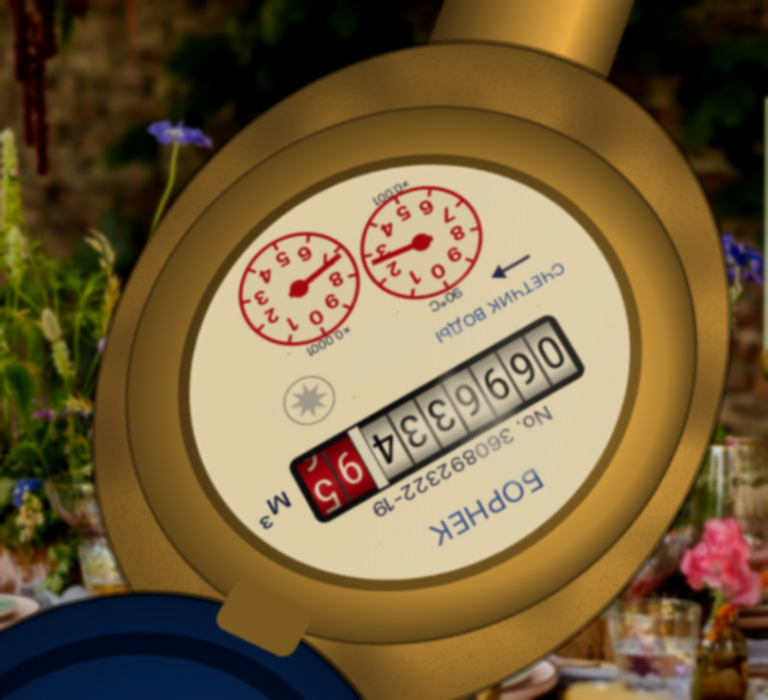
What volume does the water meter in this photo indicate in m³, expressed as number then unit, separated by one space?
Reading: 696334.9527 m³
